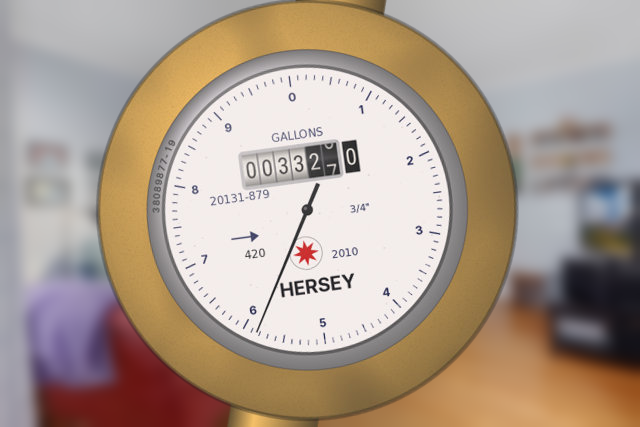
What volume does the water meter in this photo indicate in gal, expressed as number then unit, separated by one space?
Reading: 33265.8 gal
